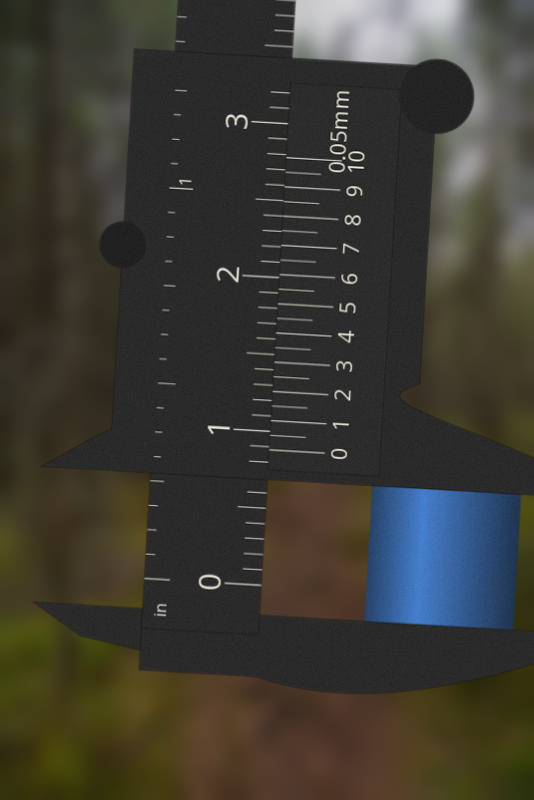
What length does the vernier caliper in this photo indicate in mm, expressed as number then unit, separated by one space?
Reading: 8.8 mm
